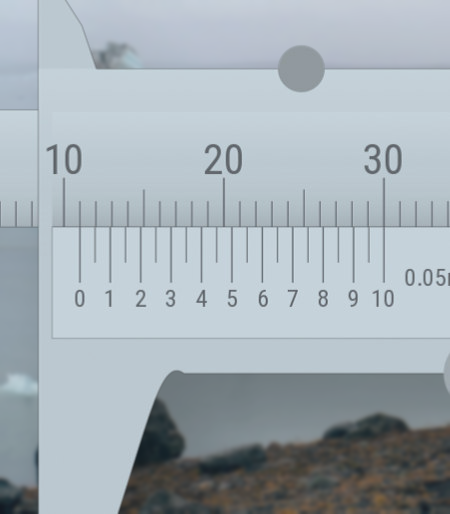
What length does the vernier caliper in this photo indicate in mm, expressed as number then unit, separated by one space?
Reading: 11.0 mm
